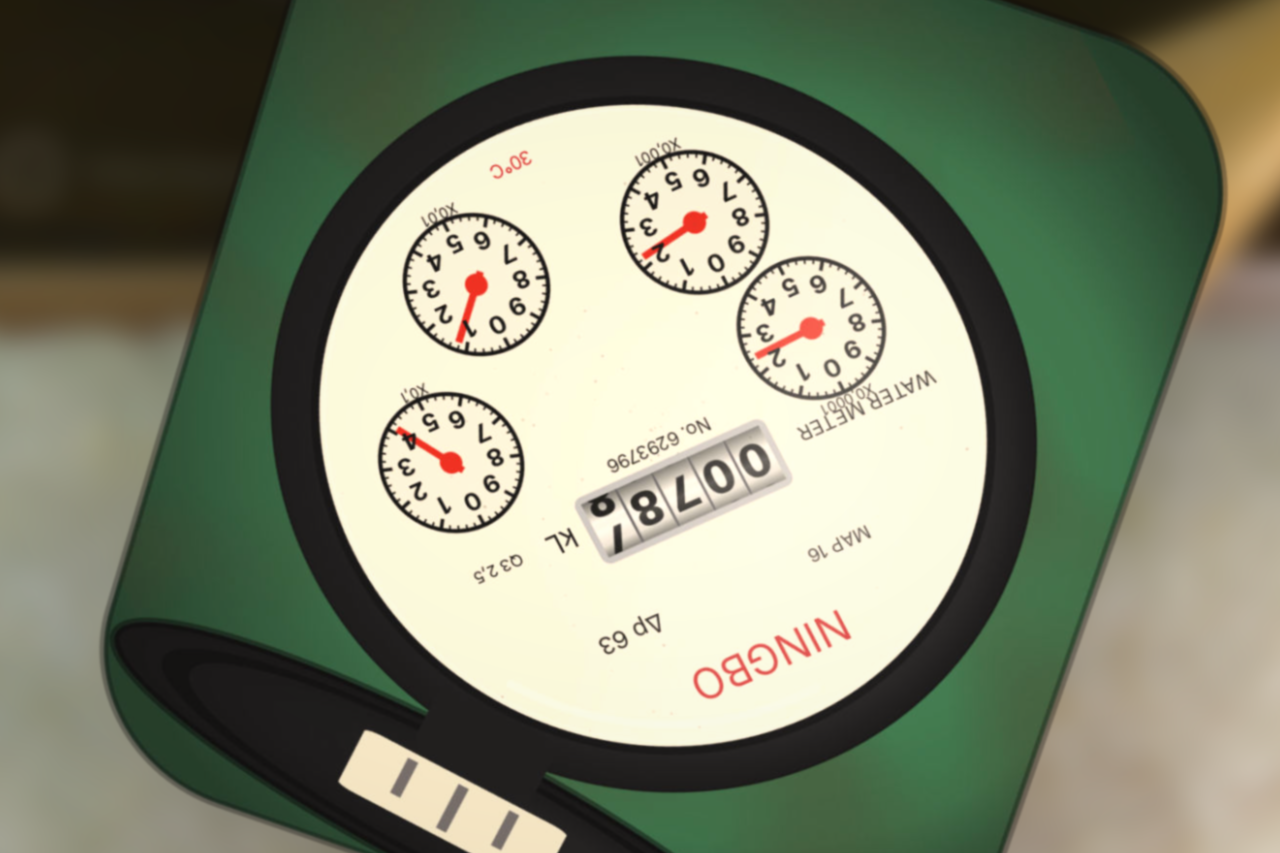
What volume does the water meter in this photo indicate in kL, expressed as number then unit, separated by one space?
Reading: 787.4122 kL
